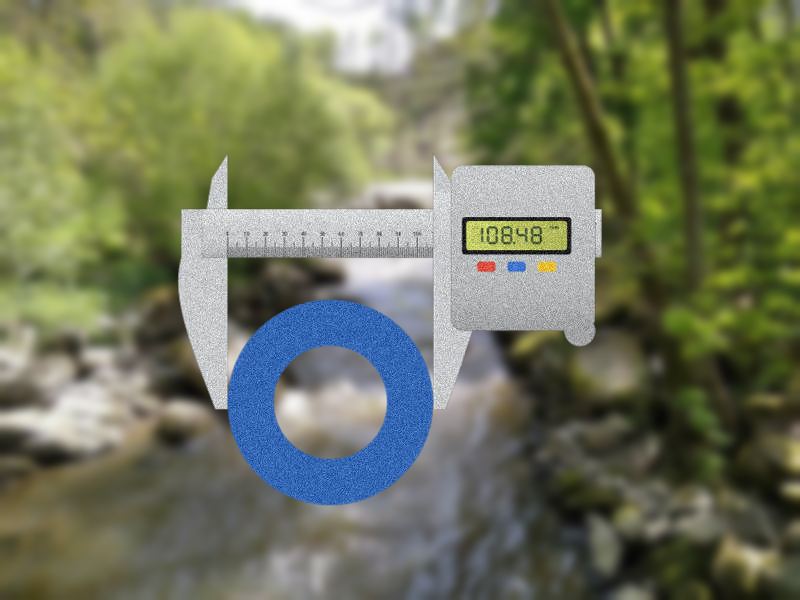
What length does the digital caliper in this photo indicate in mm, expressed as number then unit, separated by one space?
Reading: 108.48 mm
